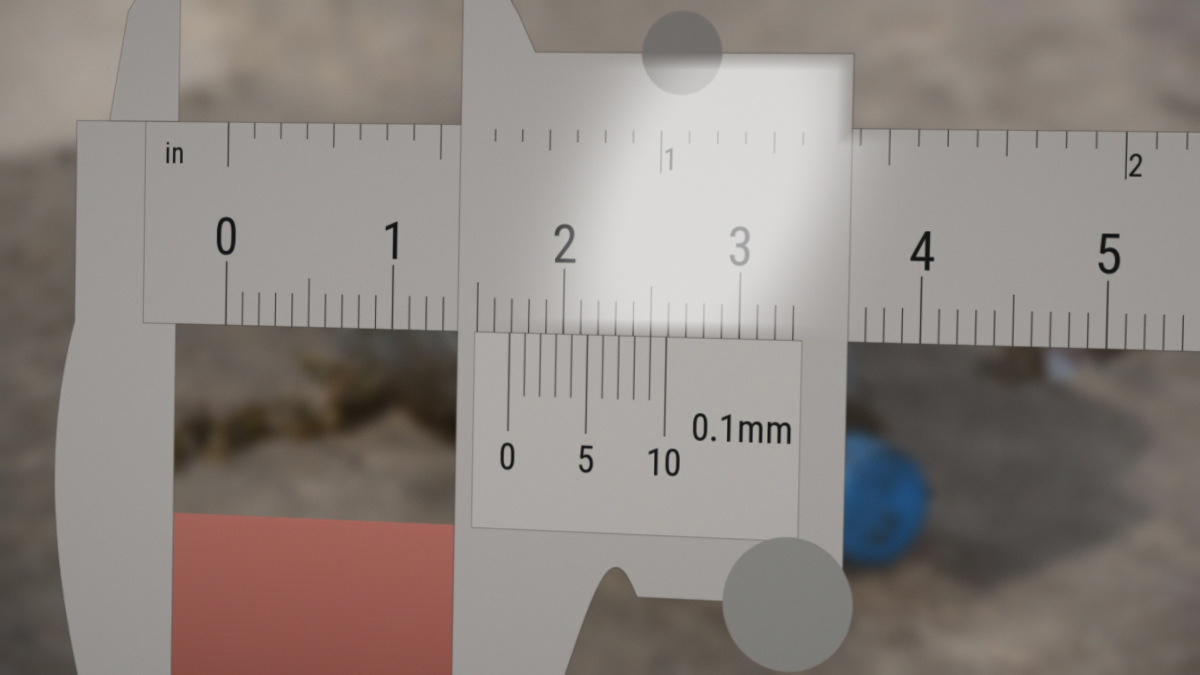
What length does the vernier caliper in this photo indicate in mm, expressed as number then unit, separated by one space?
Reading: 16.9 mm
